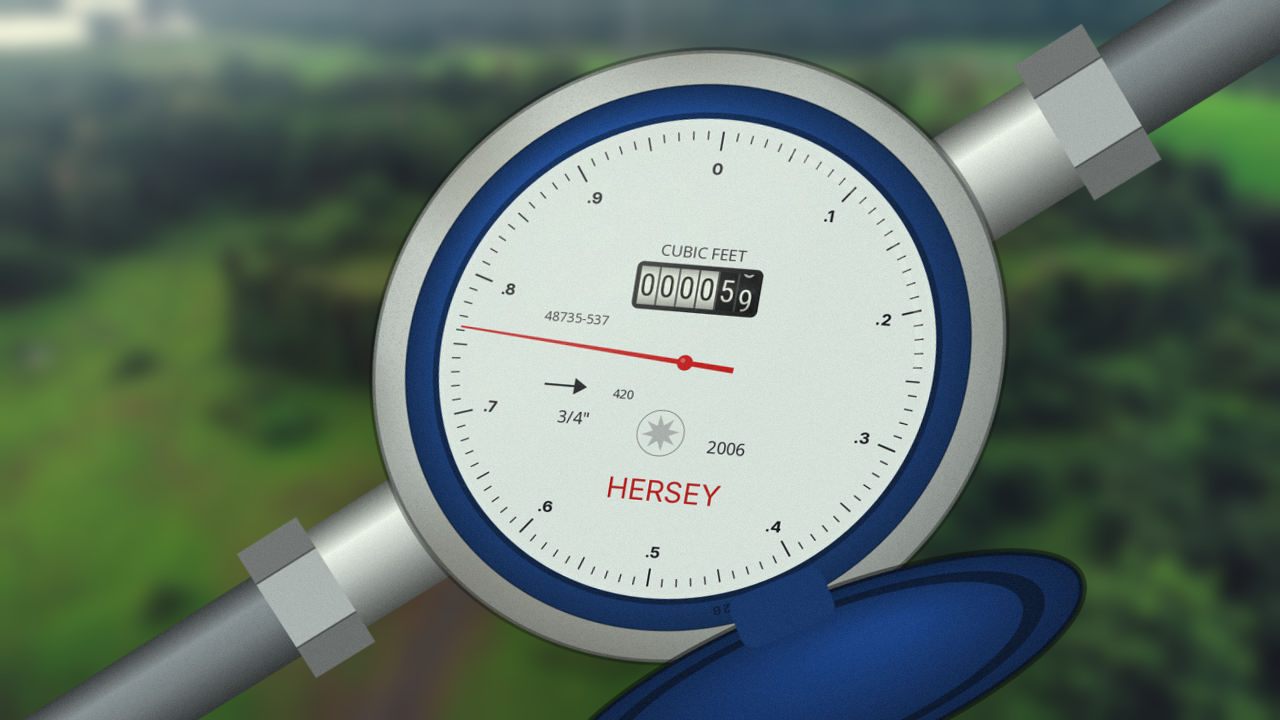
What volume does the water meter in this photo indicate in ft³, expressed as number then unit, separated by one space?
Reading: 58.76 ft³
